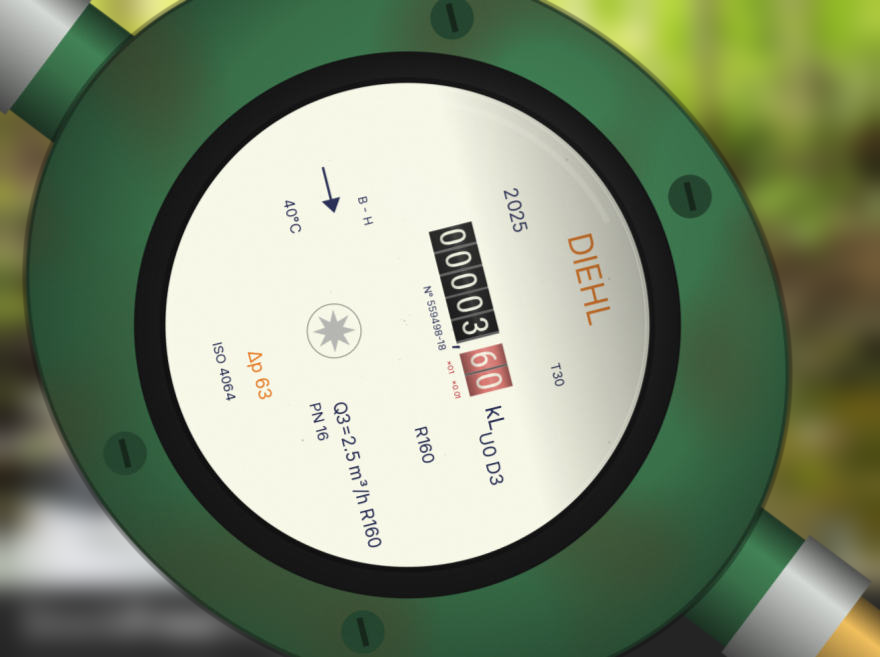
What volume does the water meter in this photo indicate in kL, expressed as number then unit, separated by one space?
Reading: 3.60 kL
